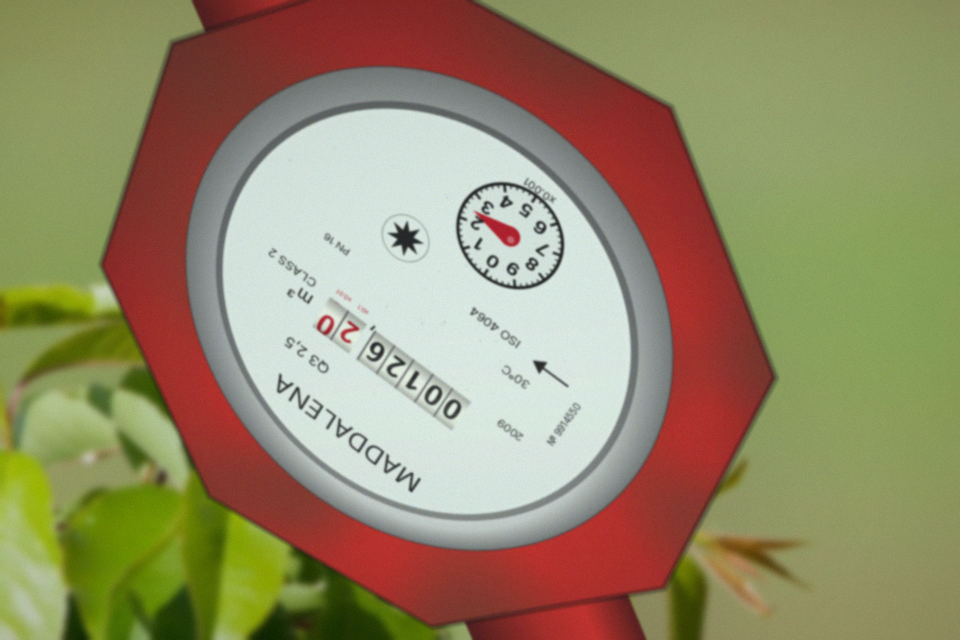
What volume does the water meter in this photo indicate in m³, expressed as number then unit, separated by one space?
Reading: 126.202 m³
